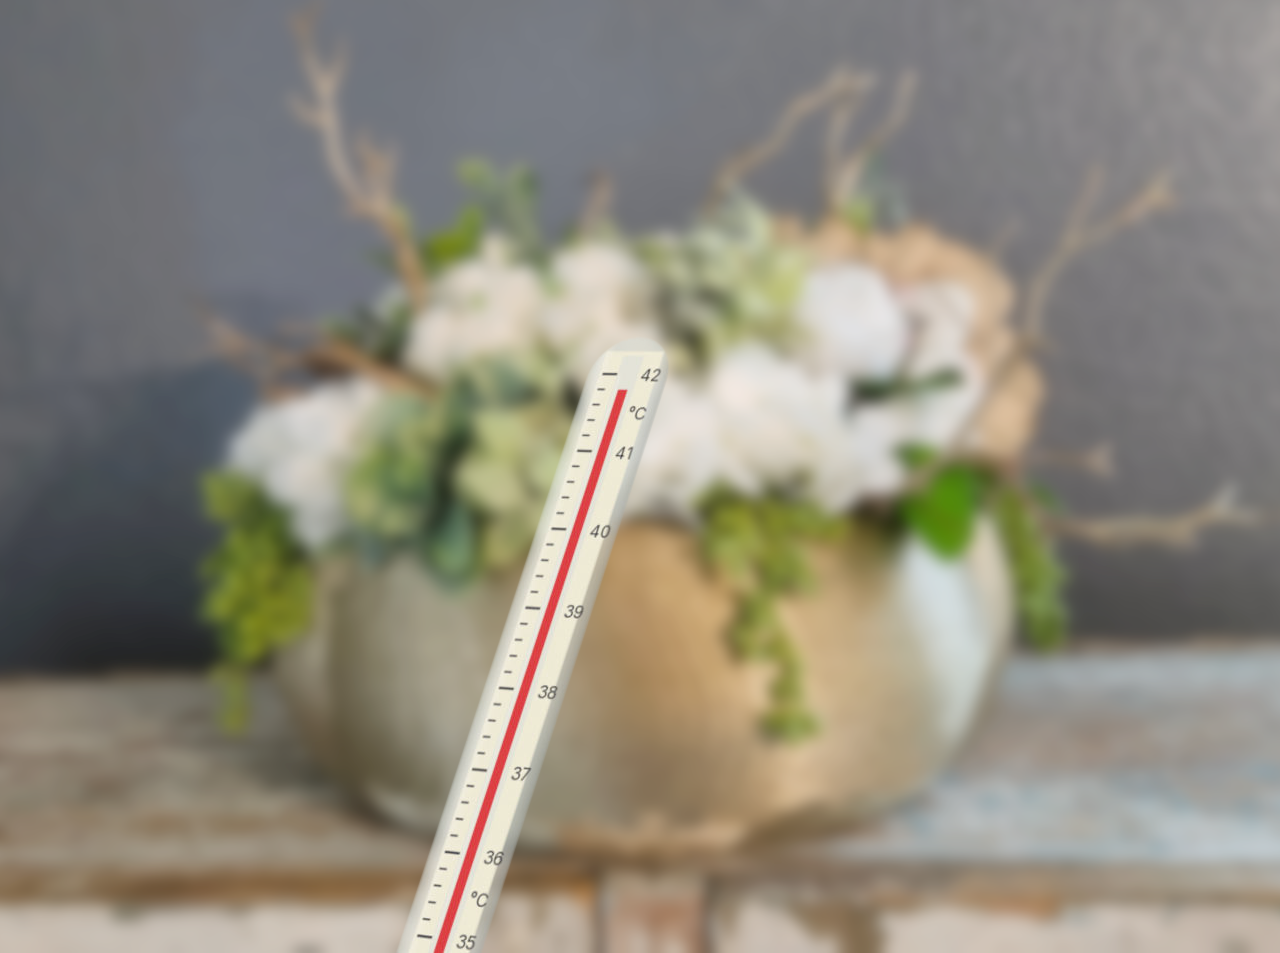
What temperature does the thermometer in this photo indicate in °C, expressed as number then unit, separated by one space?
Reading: 41.8 °C
